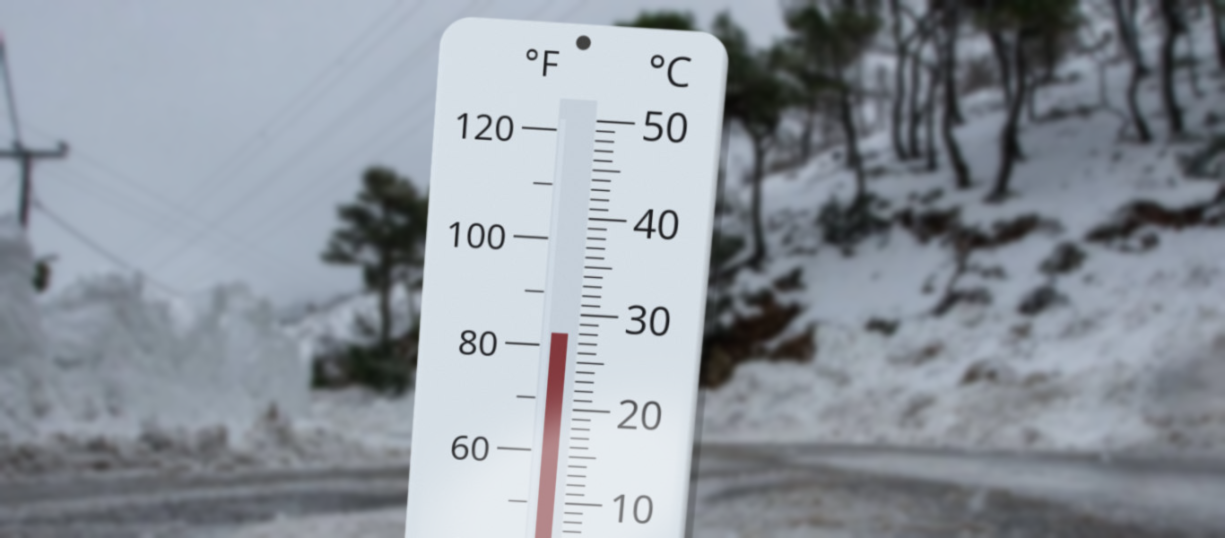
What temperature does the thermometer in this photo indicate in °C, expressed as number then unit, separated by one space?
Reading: 28 °C
